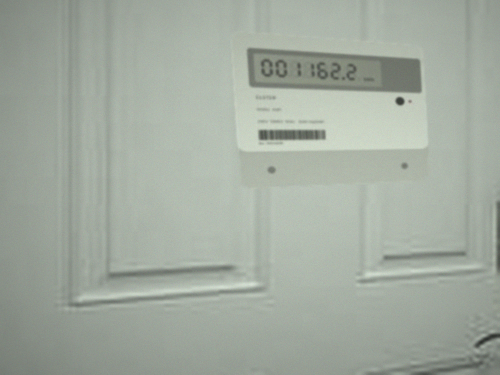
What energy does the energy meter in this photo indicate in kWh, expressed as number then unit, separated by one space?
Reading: 1162.2 kWh
